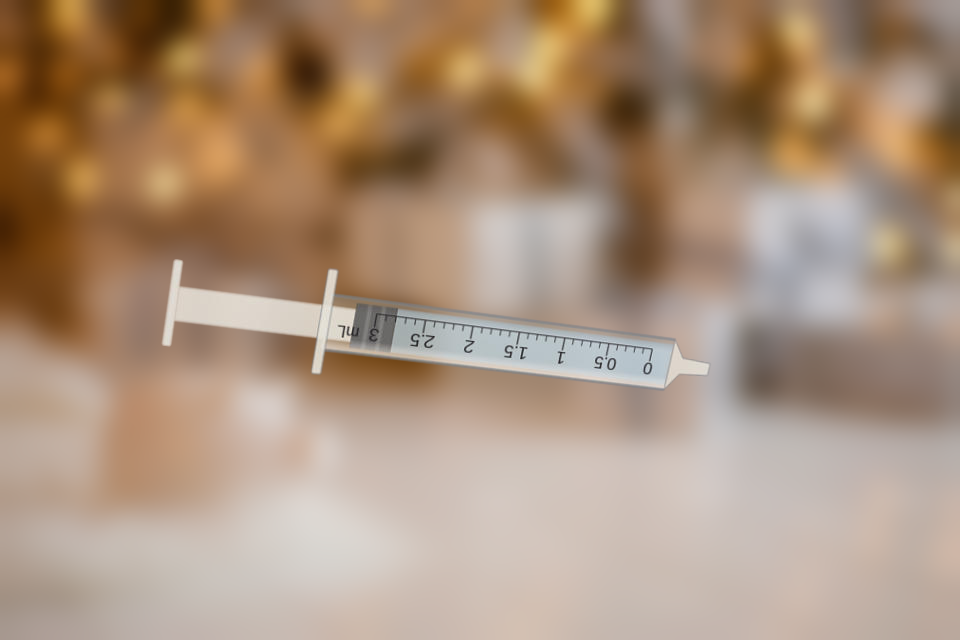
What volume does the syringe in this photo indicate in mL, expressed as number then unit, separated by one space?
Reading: 2.8 mL
